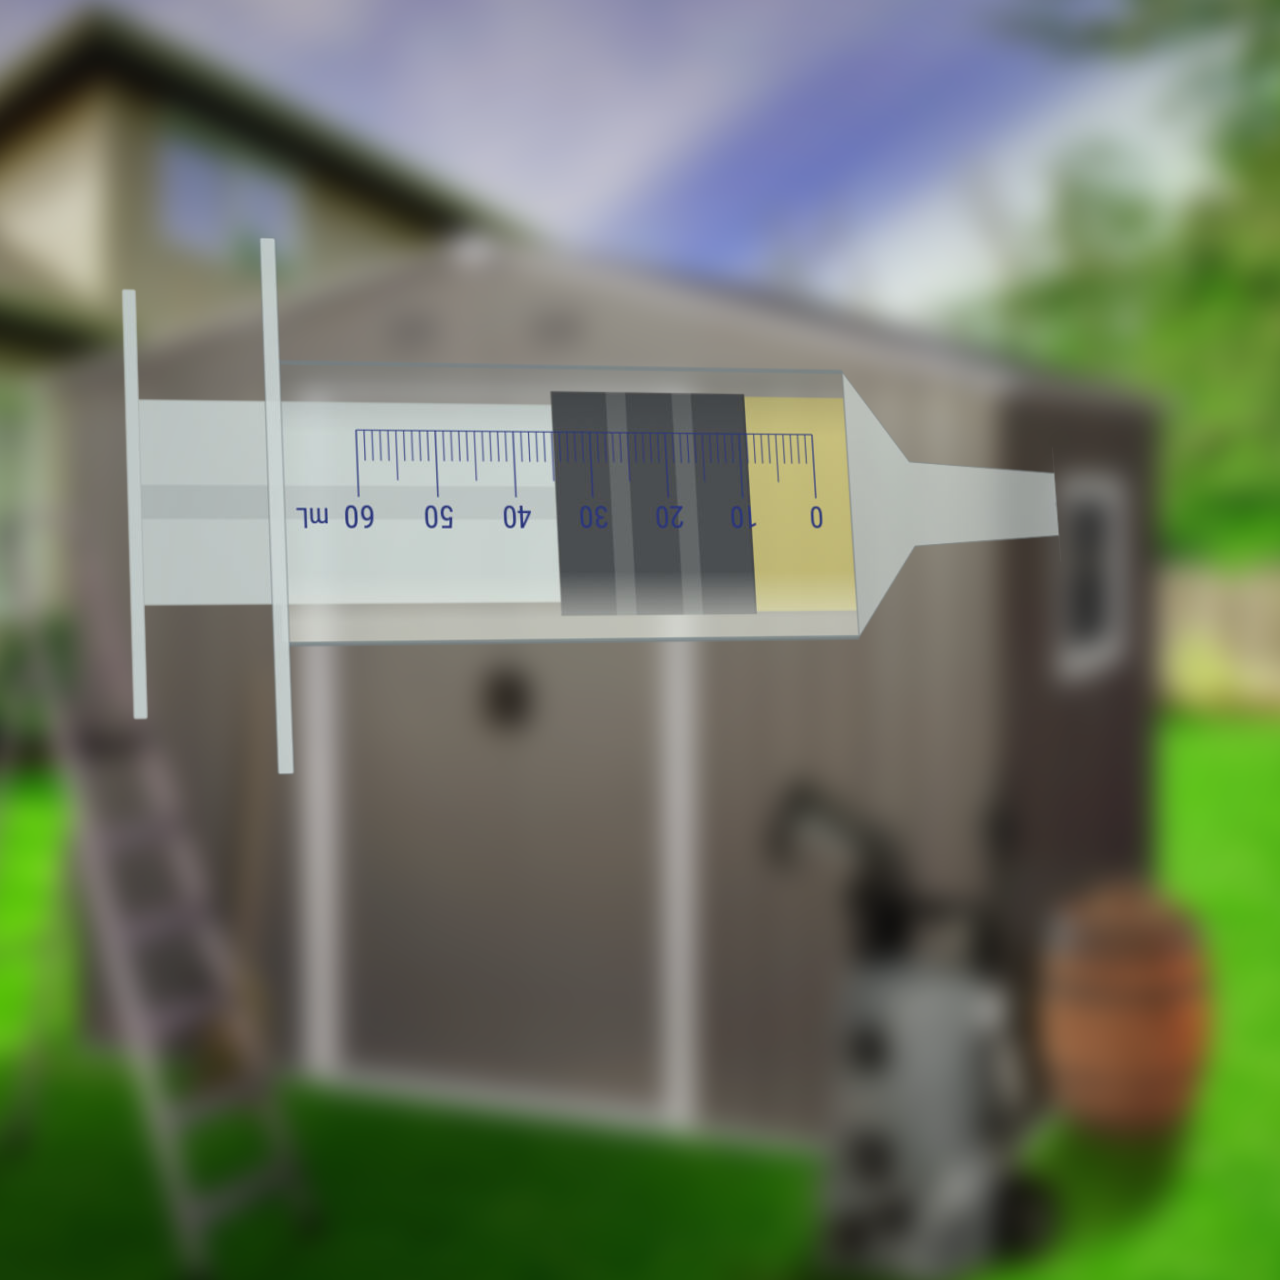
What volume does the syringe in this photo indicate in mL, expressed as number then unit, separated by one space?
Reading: 9 mL
